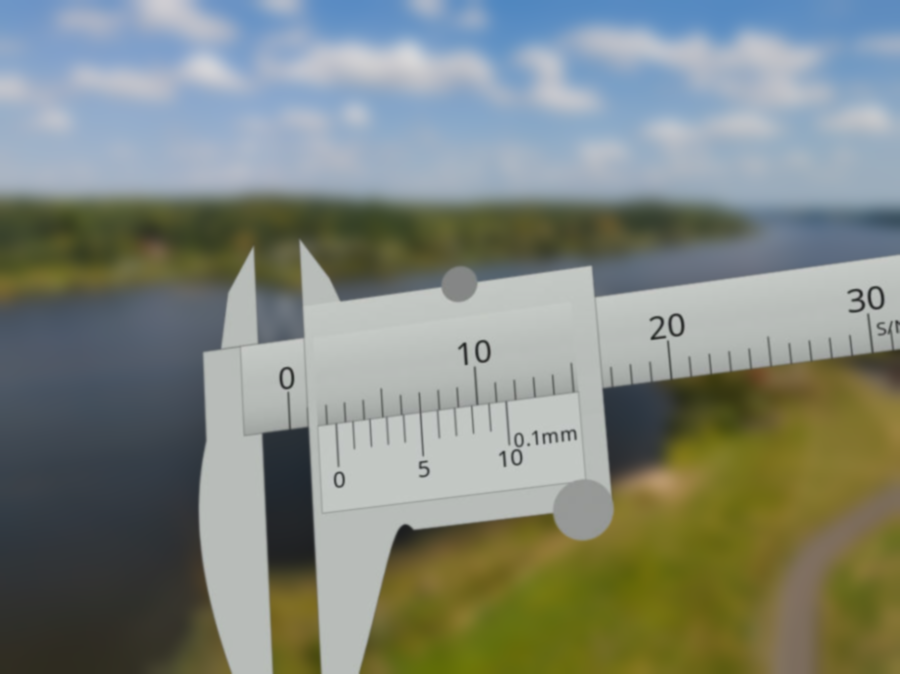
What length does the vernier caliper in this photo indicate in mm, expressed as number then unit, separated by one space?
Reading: 2.5 mm
